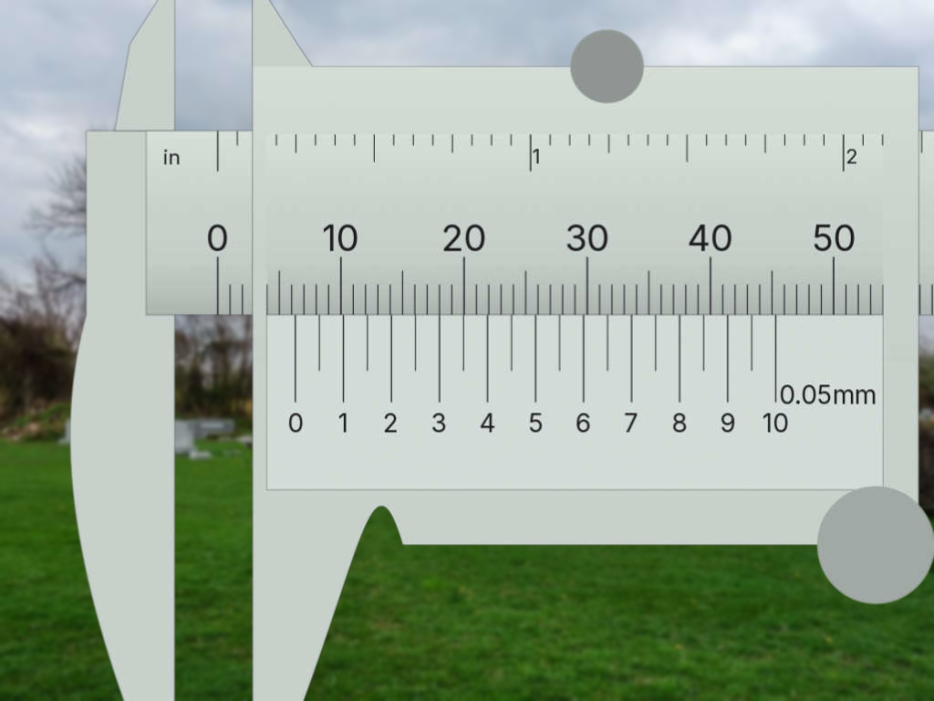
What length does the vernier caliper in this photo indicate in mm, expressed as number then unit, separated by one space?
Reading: 6.3 mm
